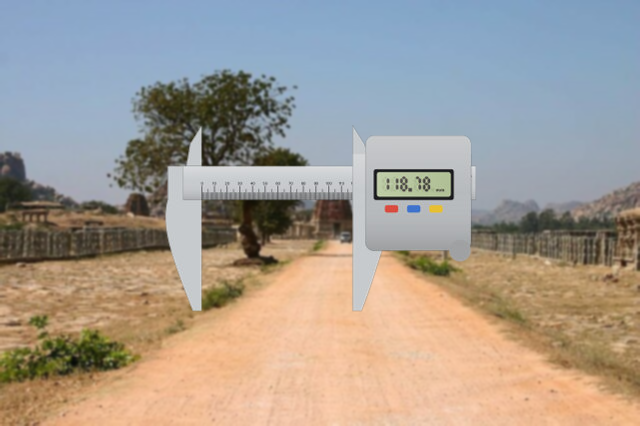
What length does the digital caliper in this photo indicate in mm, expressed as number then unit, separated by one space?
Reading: 118.78 mm
